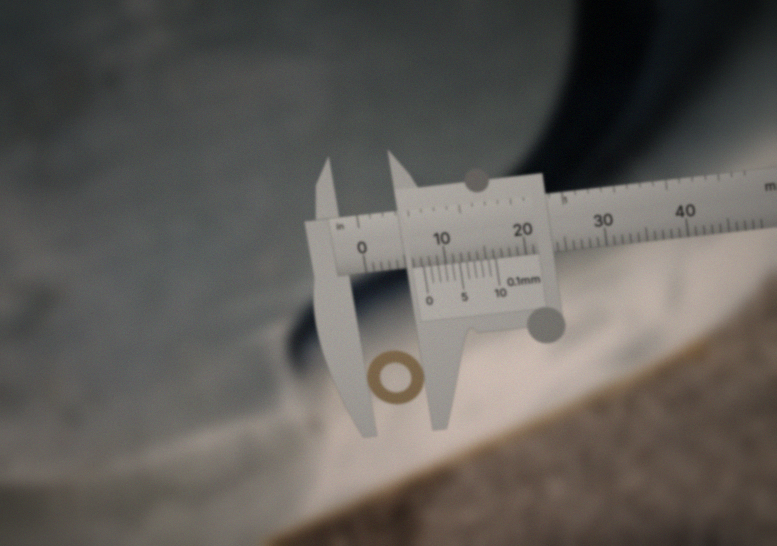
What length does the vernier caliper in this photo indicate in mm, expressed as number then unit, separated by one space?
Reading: 7.2 mm
